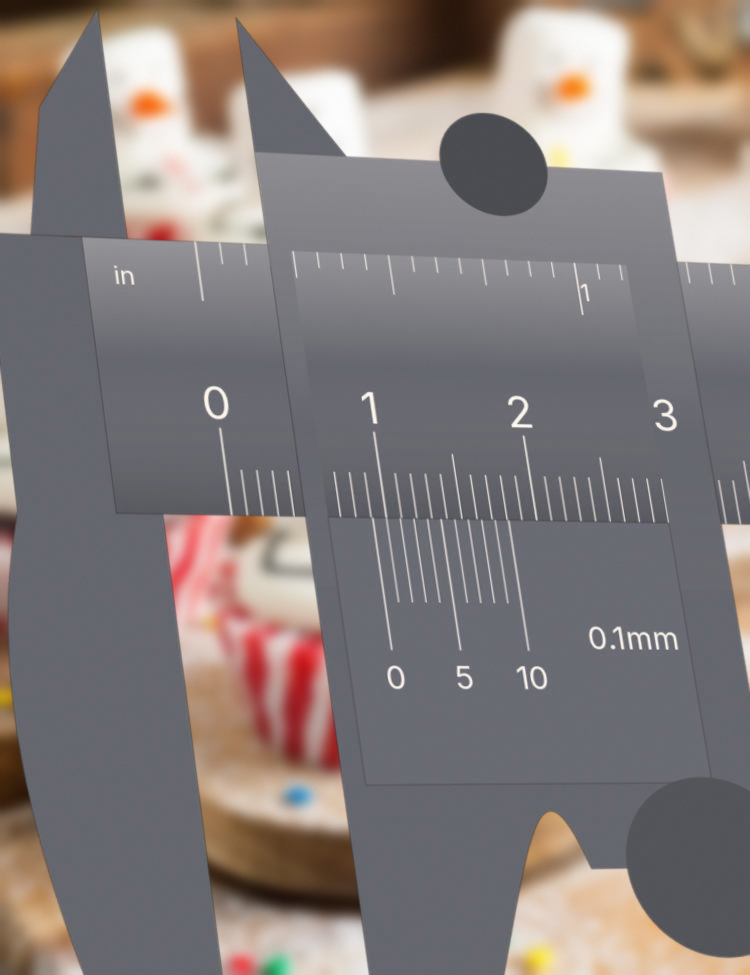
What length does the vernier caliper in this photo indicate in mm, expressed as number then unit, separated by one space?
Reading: 9.1 mm
